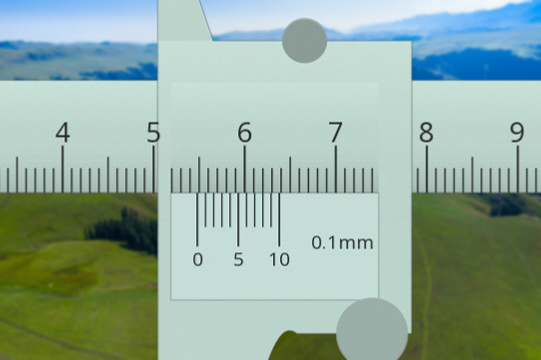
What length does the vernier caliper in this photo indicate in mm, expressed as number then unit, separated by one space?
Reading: 54.8 mm
